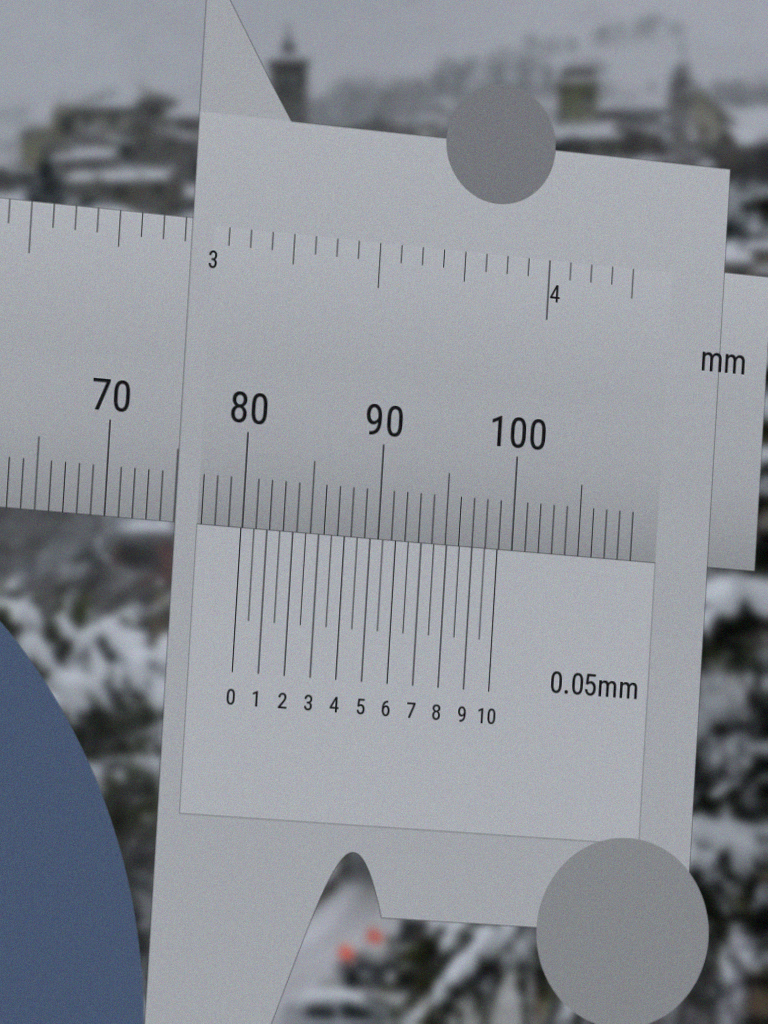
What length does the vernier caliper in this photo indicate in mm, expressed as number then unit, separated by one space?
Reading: 79.9 mm
